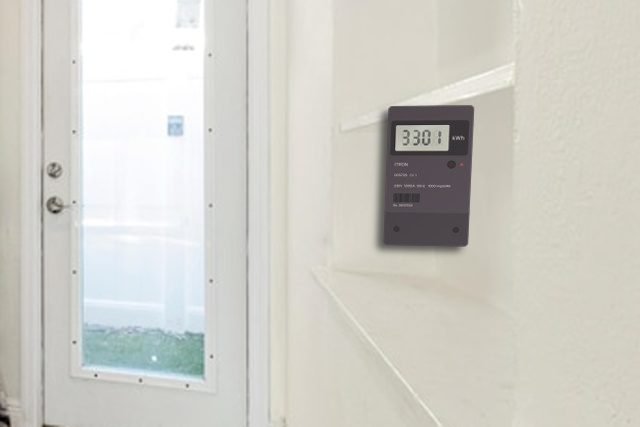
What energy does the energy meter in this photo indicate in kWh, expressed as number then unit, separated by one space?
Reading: 3301 kWh
